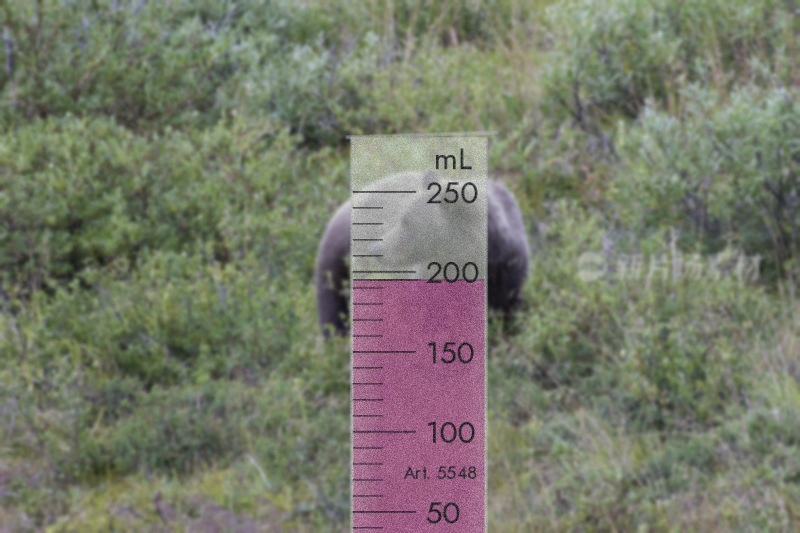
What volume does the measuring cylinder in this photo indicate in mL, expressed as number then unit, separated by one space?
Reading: 195 mL
